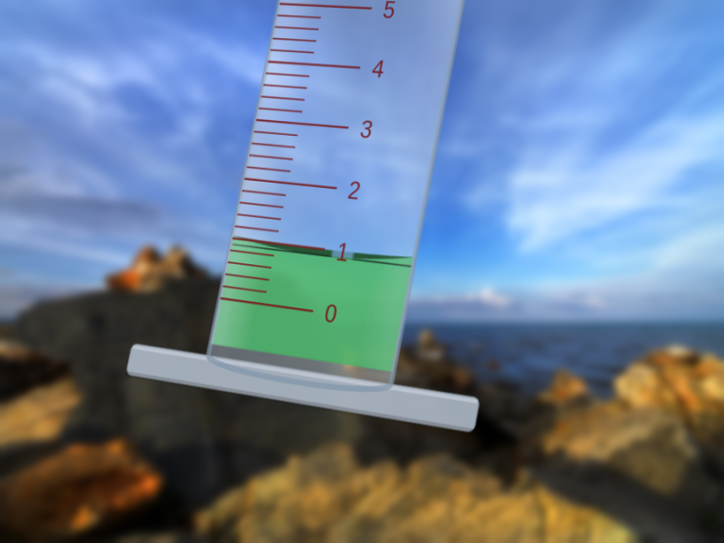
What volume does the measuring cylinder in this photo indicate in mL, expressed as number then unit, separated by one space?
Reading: 0.9 mL
